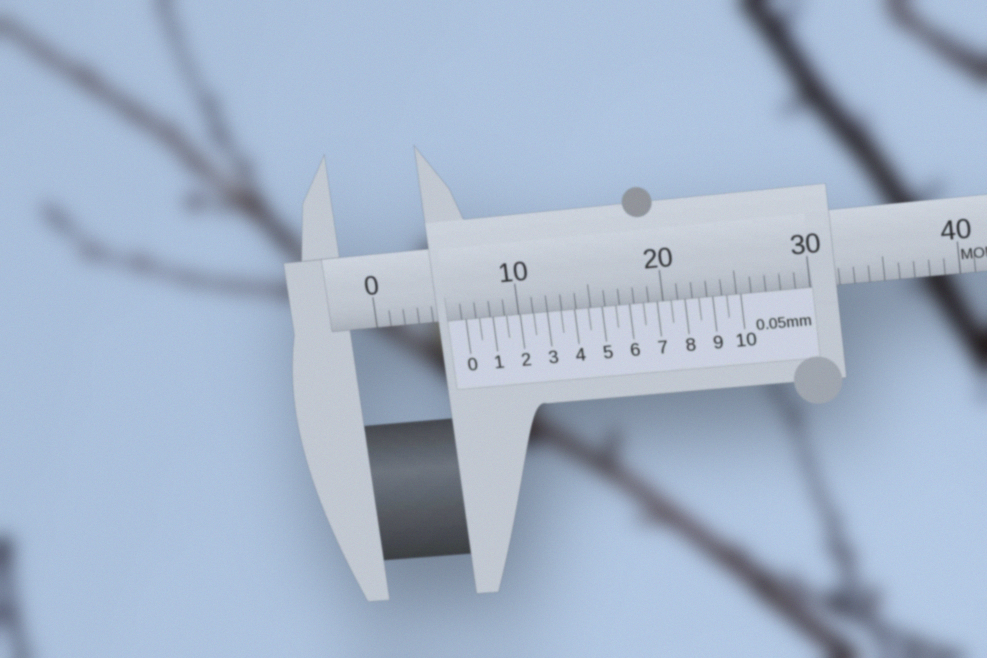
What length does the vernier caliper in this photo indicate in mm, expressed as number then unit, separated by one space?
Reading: 6.3 mm
